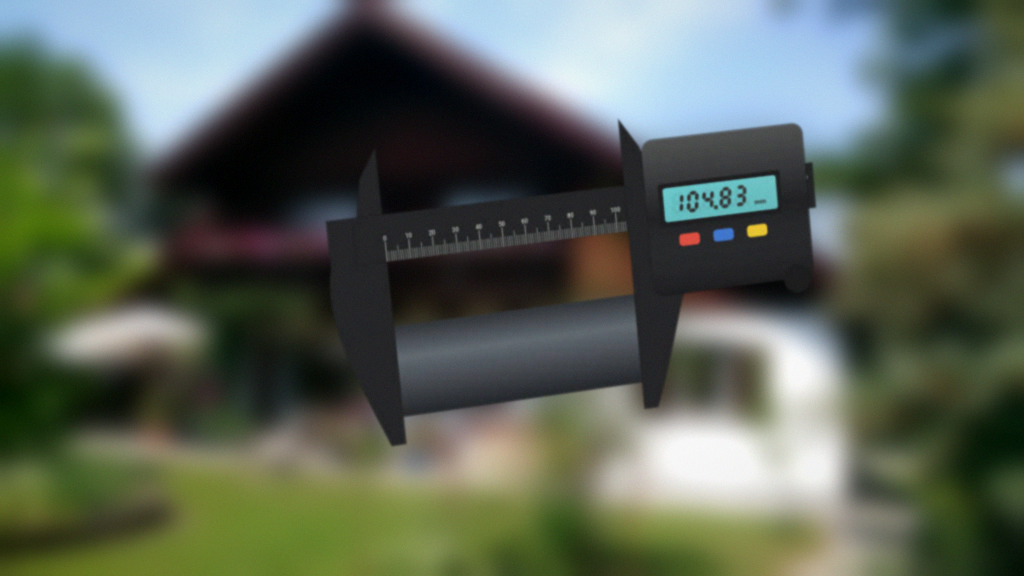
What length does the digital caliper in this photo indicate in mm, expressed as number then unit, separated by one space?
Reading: 104.83 mm
